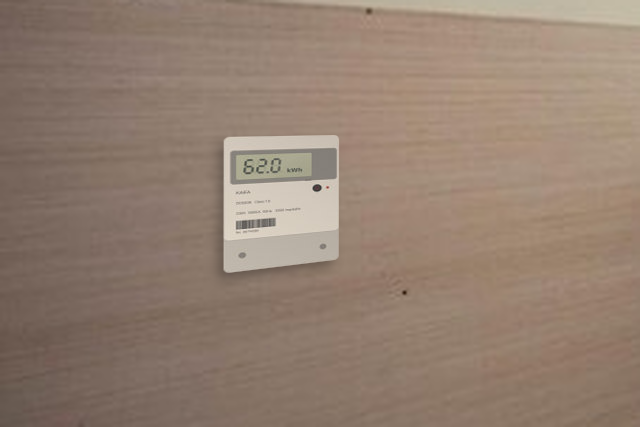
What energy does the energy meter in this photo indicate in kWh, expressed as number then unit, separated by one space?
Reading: 62.0 kWh
